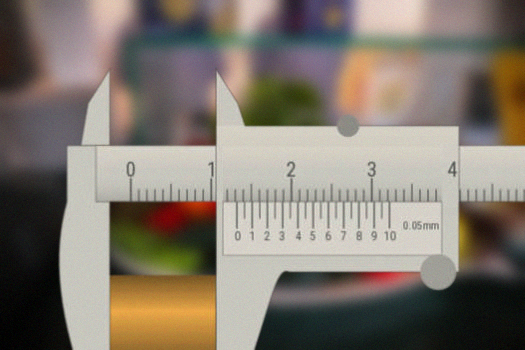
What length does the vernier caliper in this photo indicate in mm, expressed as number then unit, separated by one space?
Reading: 13.2 mm
